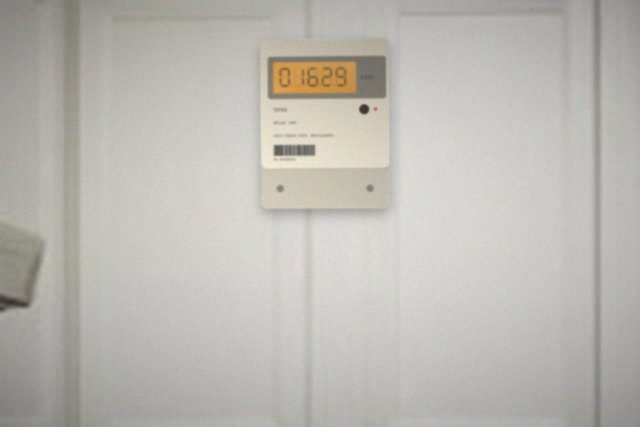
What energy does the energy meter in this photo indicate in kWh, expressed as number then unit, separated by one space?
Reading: 1629 kWh
